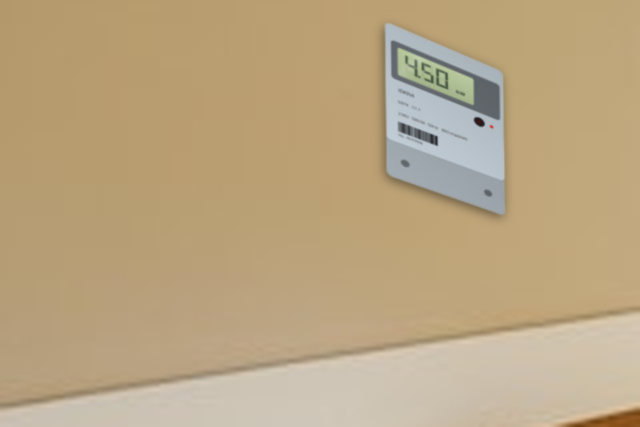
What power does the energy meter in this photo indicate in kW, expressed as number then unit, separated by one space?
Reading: 4.50 kW
